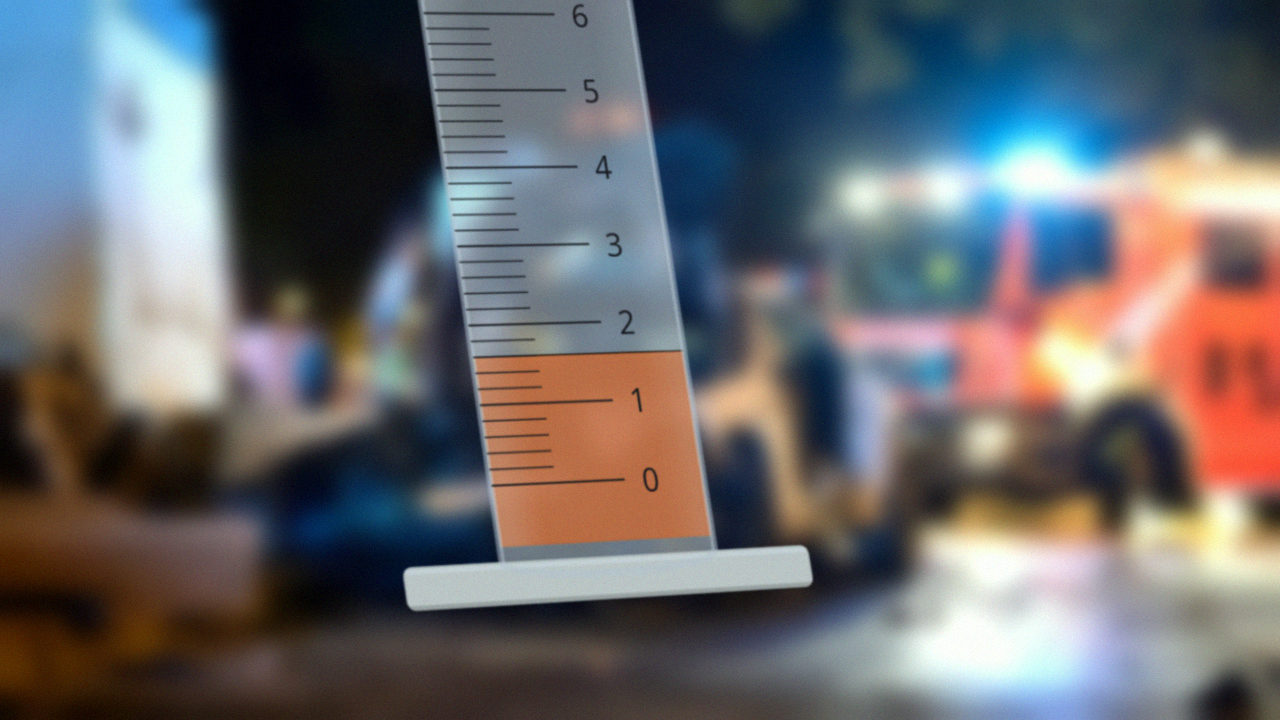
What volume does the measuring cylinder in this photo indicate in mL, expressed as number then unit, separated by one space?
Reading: 1.6 mL
